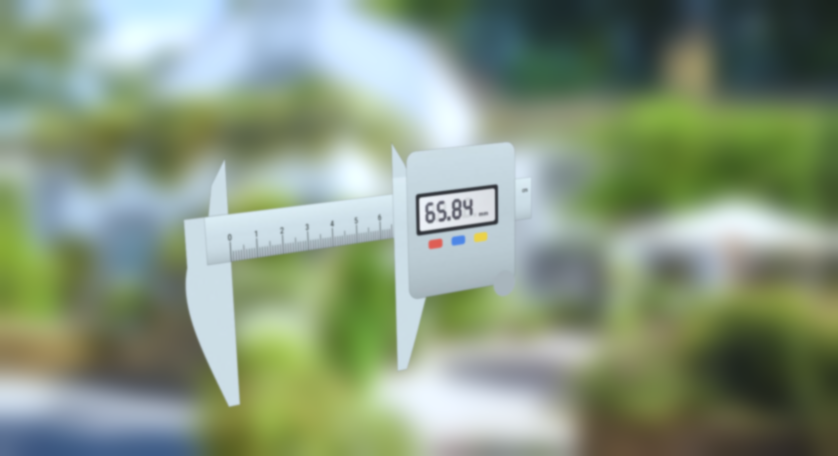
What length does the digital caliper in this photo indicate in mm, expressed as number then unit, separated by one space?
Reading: 65.84 mm
